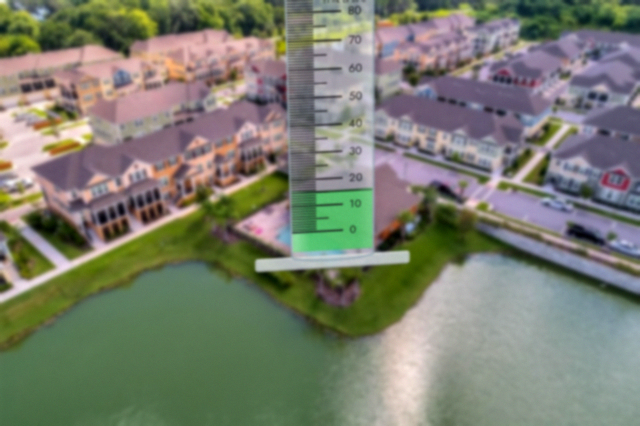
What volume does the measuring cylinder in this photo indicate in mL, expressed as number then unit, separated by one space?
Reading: 15 mL
